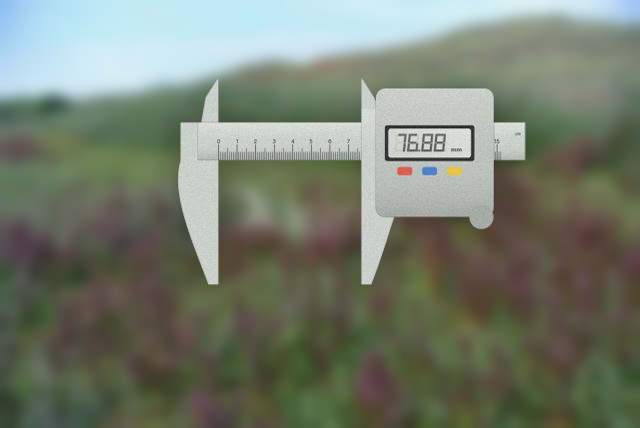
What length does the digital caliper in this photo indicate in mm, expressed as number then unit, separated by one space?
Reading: 76.88 mm
